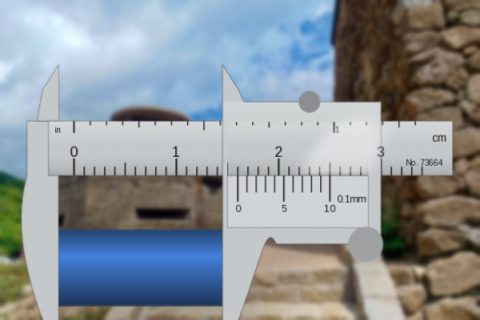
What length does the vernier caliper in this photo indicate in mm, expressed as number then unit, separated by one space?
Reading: 16.0 mm
